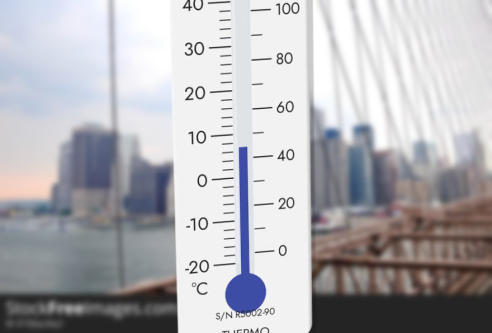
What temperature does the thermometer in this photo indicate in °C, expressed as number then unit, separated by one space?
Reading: 7 °C
